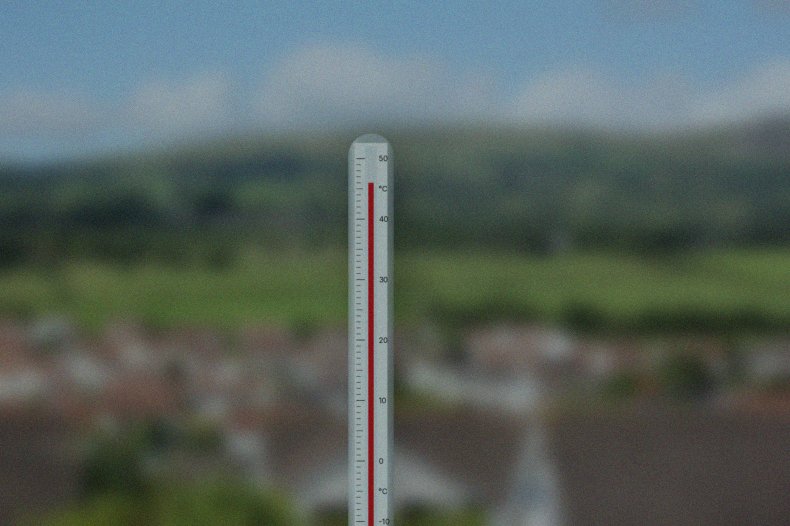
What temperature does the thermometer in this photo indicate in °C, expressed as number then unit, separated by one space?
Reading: 46 °C
